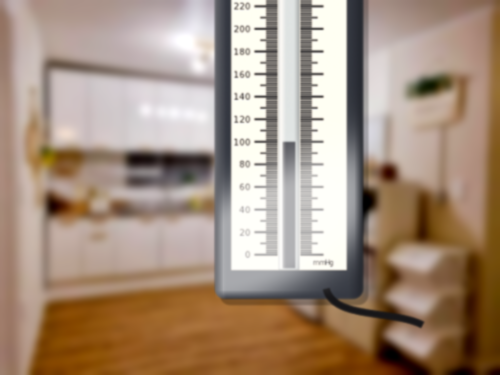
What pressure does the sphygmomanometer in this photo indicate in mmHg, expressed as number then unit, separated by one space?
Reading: 100 mmHg
